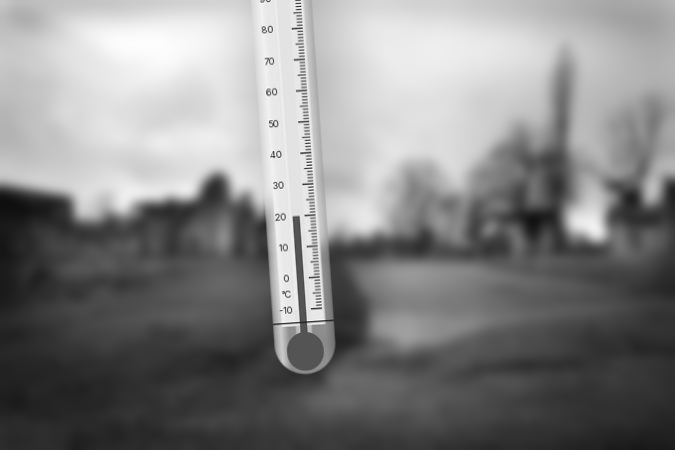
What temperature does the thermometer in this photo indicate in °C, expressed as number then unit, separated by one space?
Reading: 20 °C
